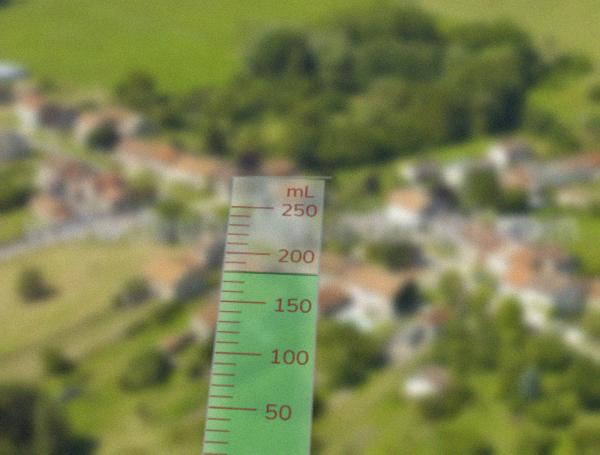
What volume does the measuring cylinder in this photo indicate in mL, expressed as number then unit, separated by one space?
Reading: 180 mL
